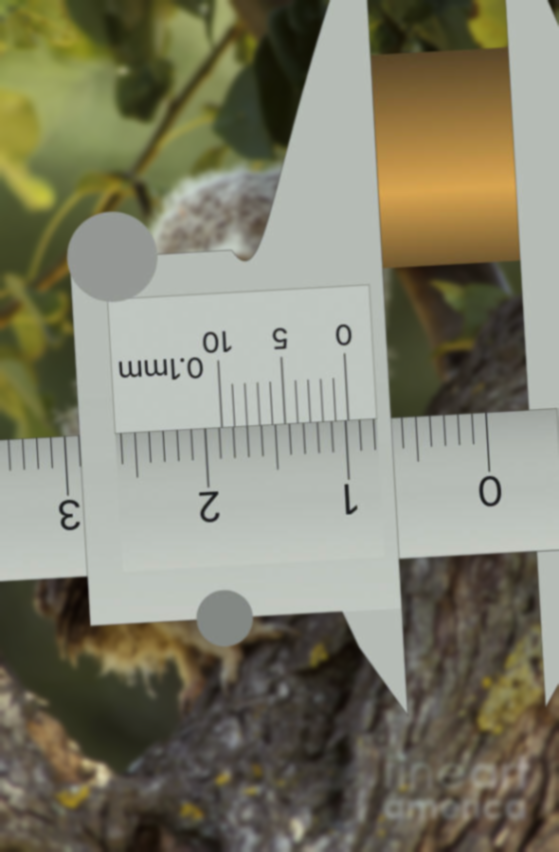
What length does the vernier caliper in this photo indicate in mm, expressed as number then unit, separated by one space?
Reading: 9.8 mm
